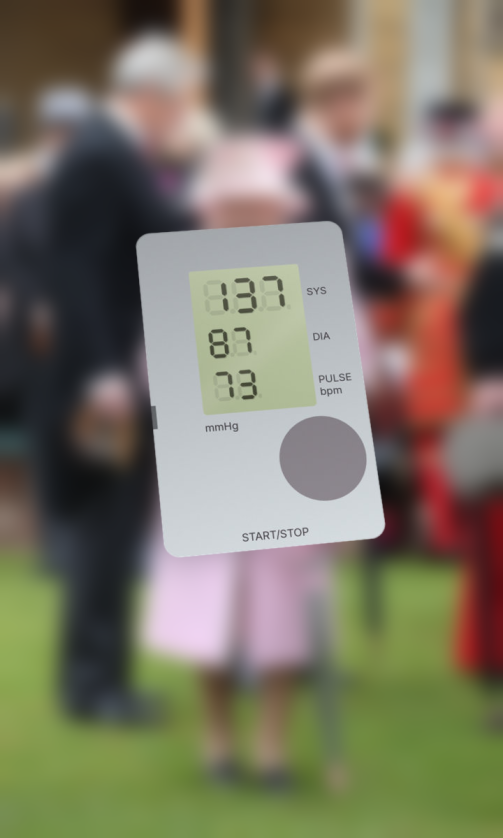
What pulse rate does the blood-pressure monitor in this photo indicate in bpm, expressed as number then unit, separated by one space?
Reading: 73 bpm
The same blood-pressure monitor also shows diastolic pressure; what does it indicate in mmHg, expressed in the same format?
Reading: 87 mmHg
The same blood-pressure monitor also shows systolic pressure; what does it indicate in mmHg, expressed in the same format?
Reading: 137 mmHg
